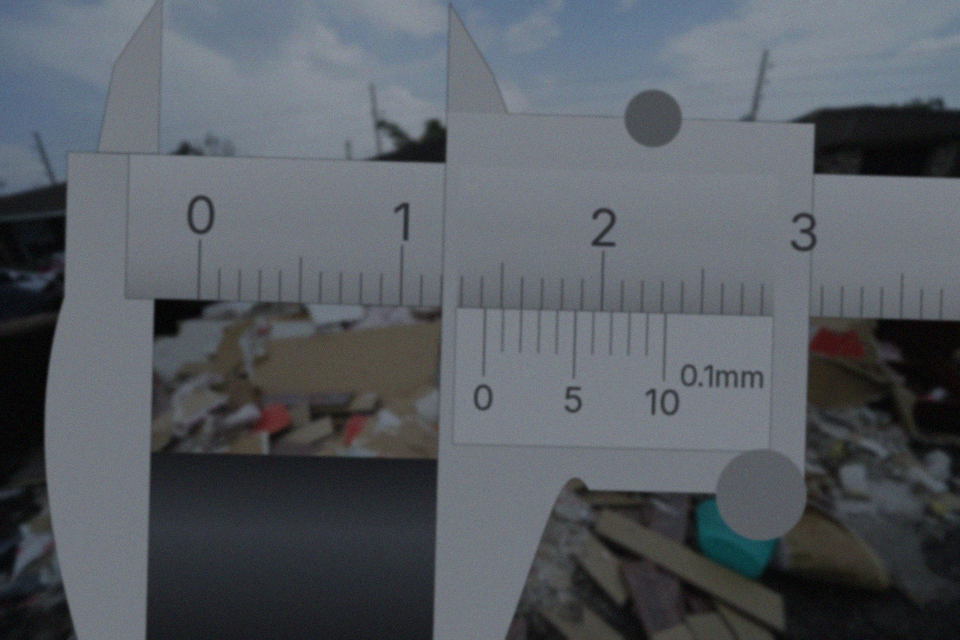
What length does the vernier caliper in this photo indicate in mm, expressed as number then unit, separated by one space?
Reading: 14.2 mm
